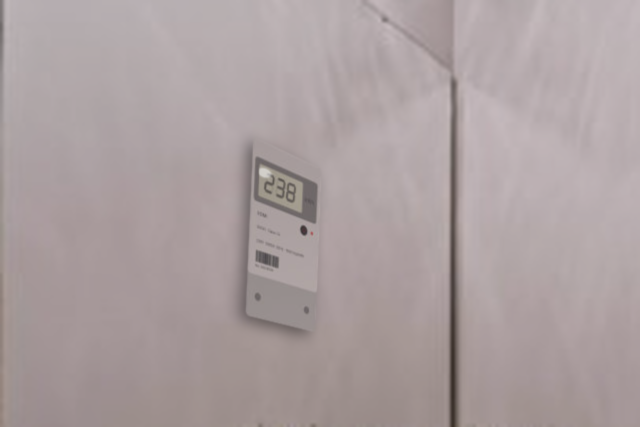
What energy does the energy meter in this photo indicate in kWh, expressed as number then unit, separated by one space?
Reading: 238 kWh
